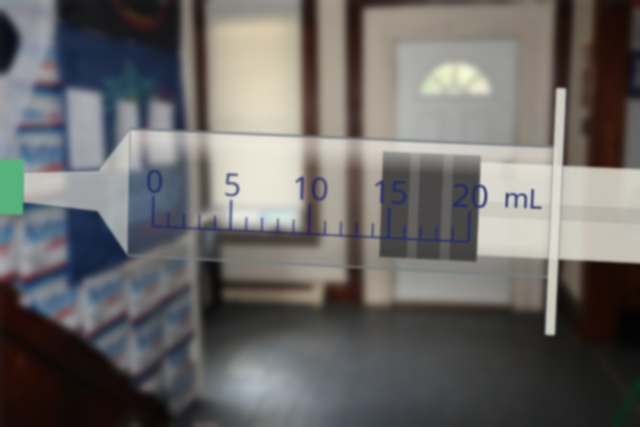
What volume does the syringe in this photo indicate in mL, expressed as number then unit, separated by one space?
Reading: 14.5 mL
